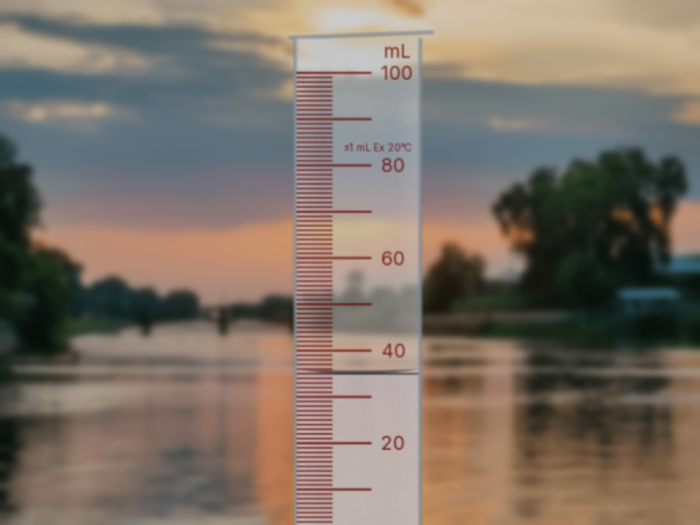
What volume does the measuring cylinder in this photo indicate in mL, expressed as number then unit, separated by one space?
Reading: 35 mL
